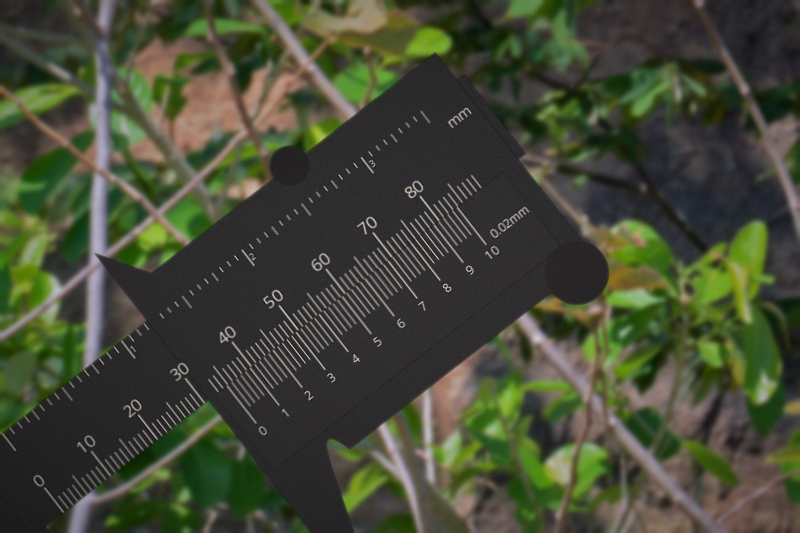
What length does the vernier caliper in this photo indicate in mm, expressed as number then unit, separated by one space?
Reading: 34.8 mm
